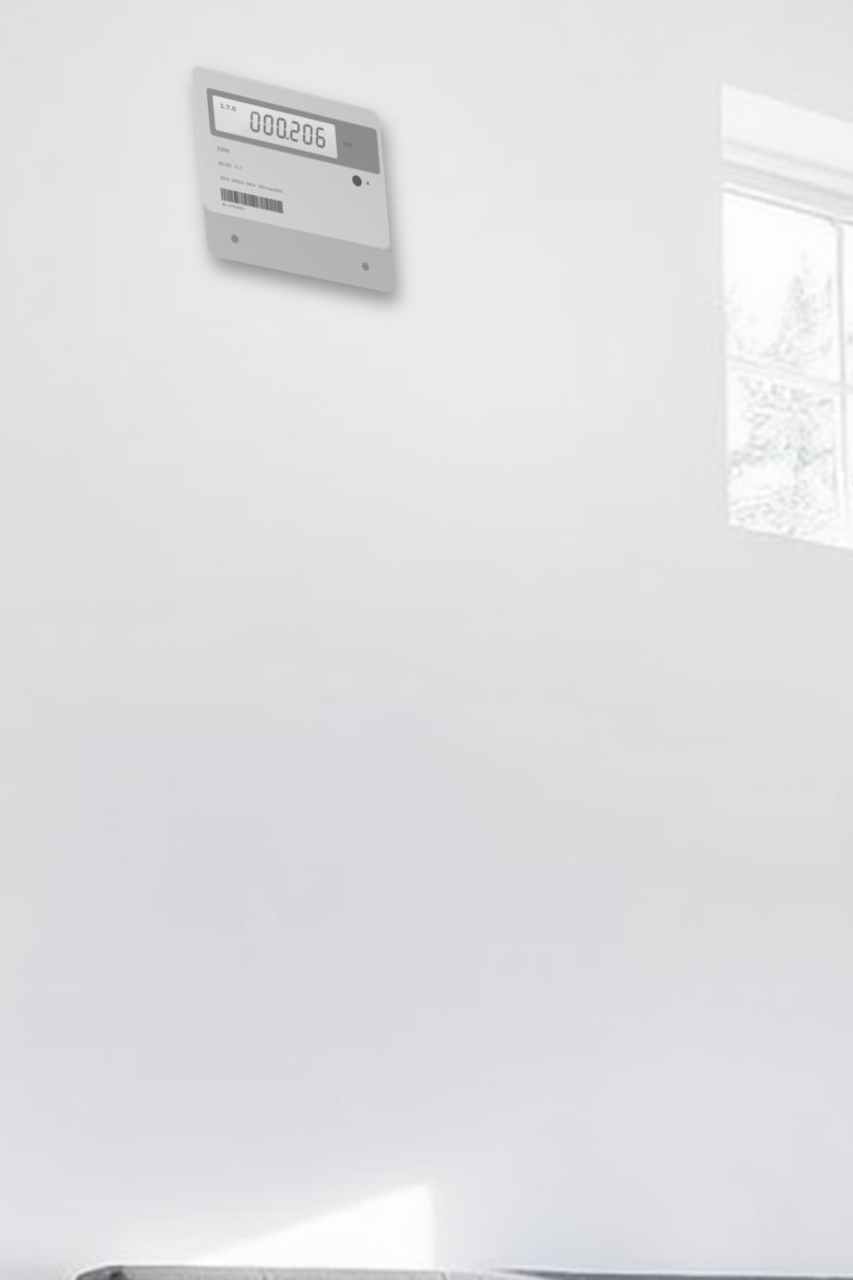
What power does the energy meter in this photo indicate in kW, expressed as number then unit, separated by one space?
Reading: 0.206 kW
